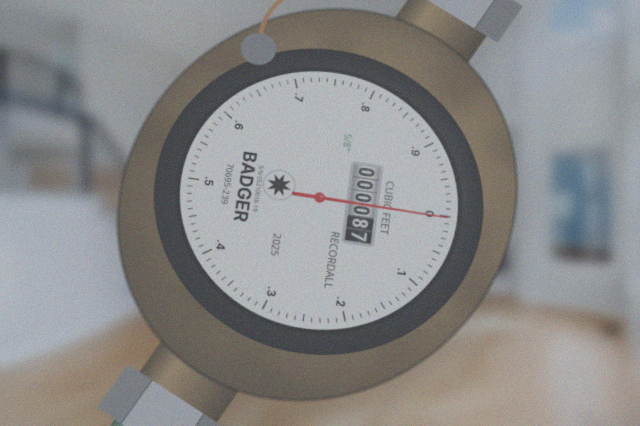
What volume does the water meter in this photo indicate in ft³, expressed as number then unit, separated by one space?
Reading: 87.00 ft³
